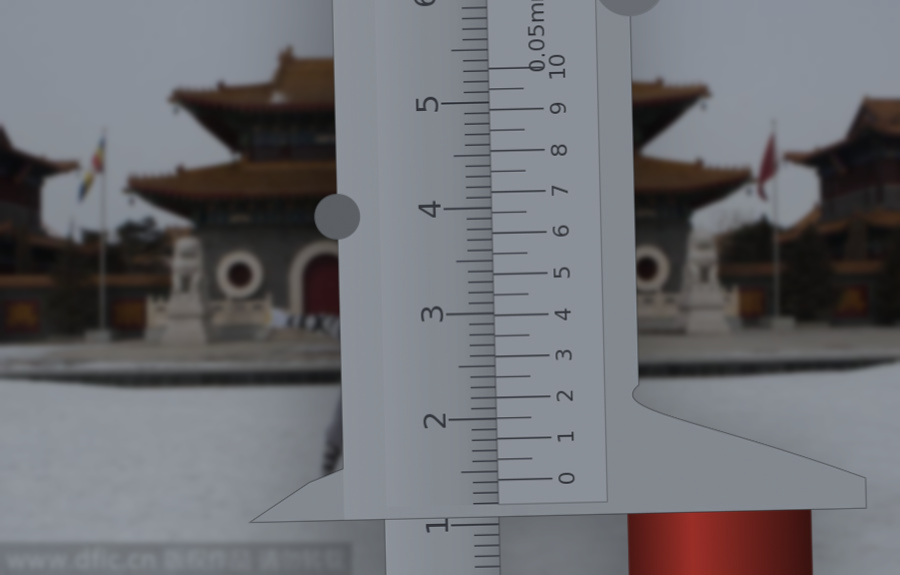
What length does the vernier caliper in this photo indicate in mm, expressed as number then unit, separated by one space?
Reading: 14.2 mm
